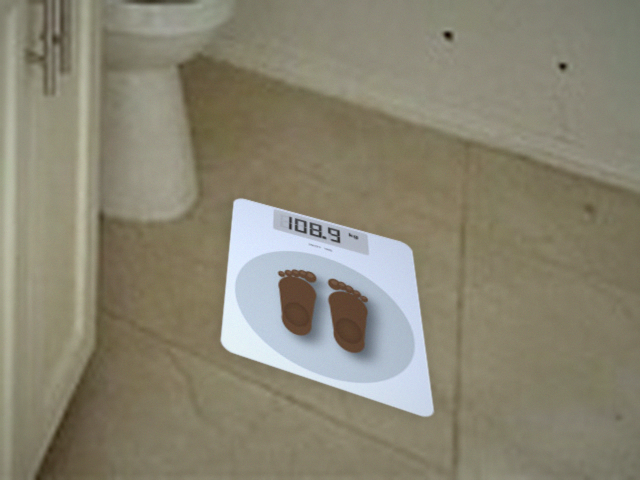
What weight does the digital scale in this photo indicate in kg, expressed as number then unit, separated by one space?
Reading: 108.9 kg
